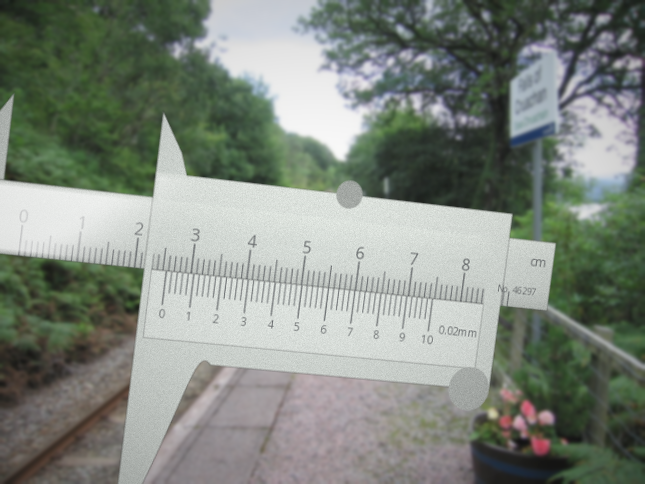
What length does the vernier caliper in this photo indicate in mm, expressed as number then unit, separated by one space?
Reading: 25.6 mm
